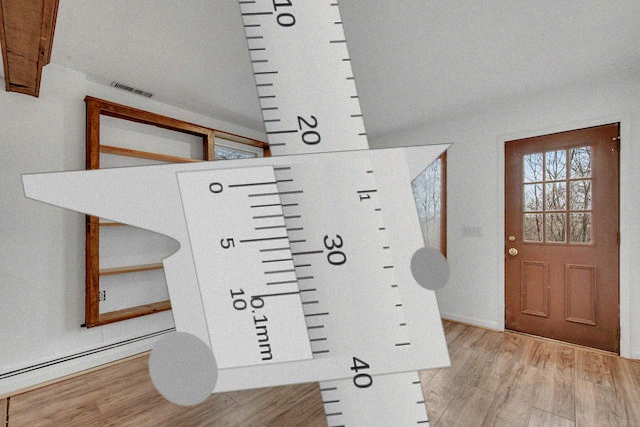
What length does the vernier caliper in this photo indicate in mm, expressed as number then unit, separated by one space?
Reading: 24.1 mm
